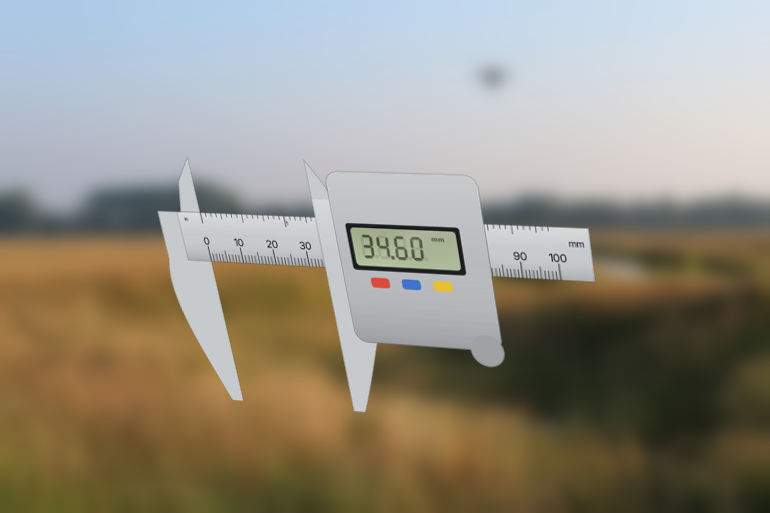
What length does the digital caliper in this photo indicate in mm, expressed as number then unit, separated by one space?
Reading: 34.60 mm
